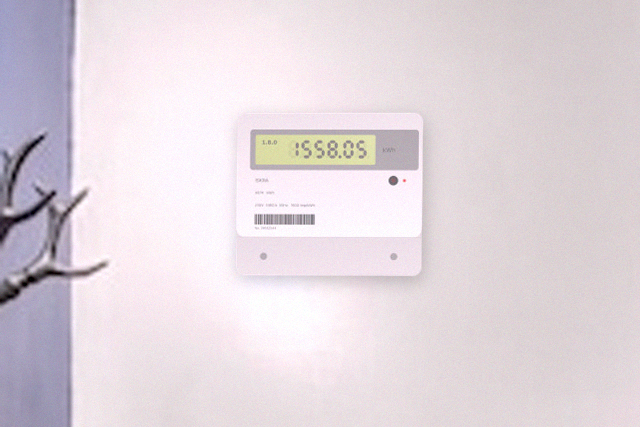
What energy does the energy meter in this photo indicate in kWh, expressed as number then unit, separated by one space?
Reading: 1558.05 kWh
